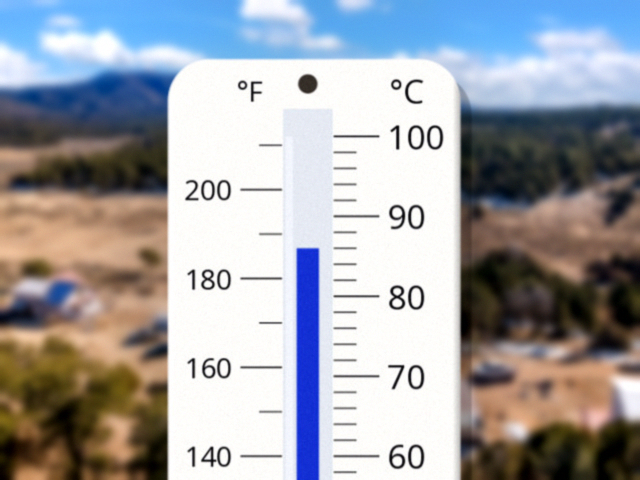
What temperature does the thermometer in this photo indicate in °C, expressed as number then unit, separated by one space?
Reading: 86 °C
